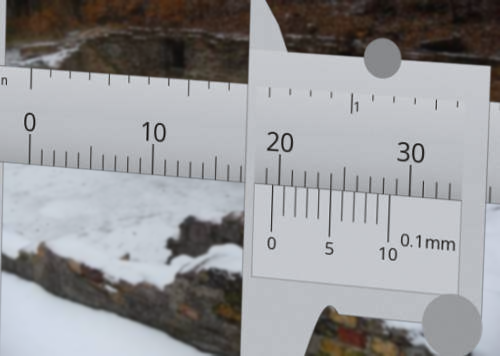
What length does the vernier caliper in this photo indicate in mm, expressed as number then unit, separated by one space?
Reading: 19.5 mm
